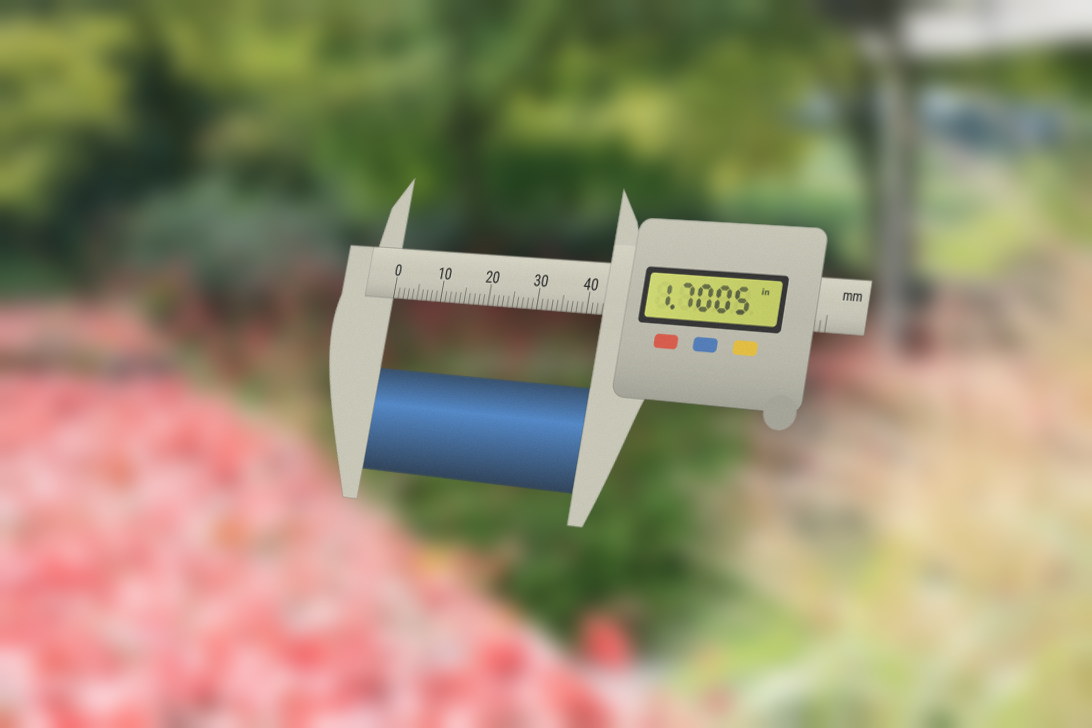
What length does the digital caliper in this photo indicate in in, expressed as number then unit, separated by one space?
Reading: 1.7005 in
